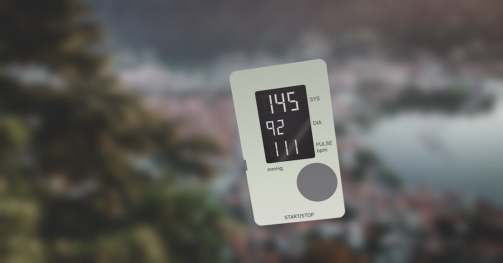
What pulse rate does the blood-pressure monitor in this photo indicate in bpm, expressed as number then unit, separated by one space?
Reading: 111 bpm
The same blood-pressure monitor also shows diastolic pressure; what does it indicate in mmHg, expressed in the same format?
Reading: 92 mmHg
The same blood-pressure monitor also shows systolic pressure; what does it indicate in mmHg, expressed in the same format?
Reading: 145 mmHg
